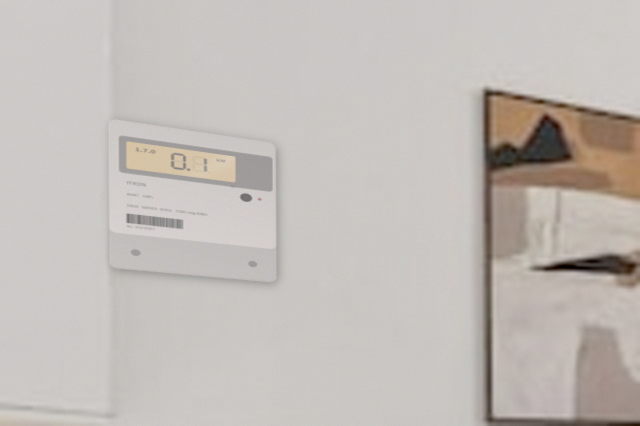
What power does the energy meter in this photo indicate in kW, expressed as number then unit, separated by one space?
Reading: 0.1 kW
